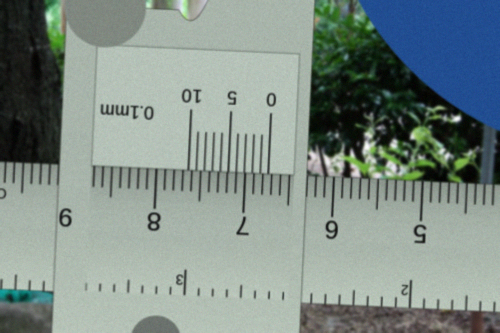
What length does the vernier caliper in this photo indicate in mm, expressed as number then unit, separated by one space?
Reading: 67.4 mm
